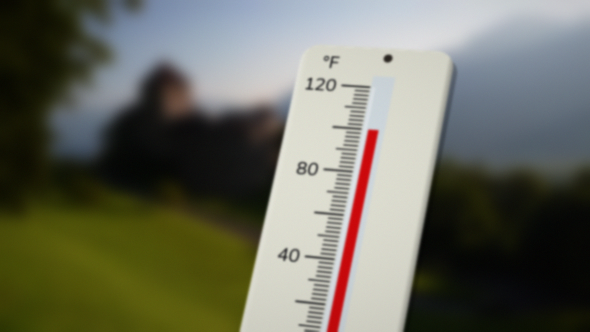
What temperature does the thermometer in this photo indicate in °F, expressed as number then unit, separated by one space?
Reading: 100 °F
